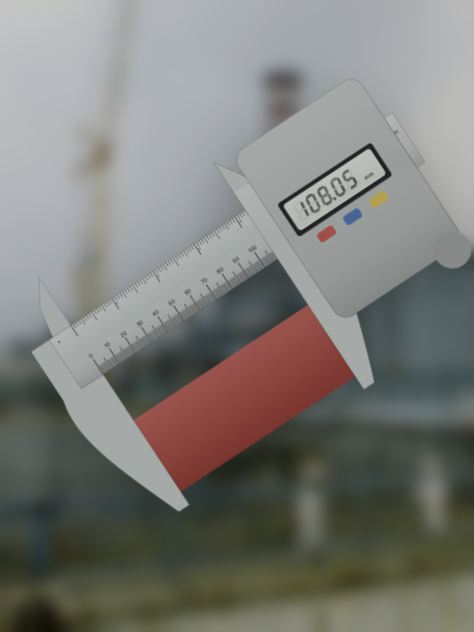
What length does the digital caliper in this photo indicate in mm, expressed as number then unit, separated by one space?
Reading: 108.05 mm
